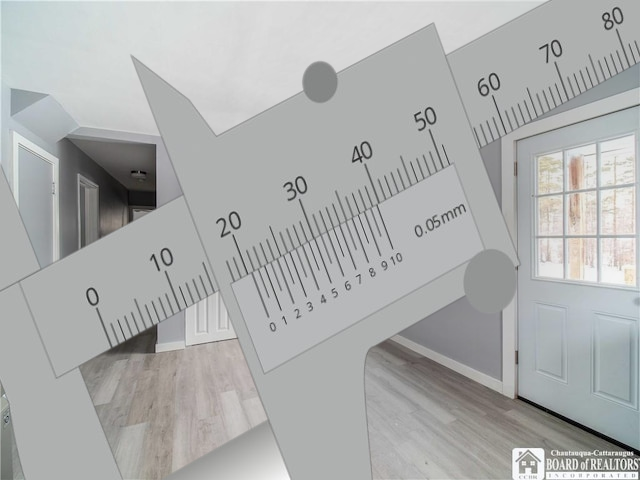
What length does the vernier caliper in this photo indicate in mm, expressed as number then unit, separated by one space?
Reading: 20.6 mm
